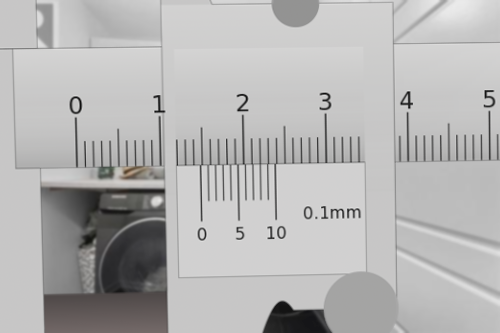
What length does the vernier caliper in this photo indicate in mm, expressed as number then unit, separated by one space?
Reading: 14.8 mm
